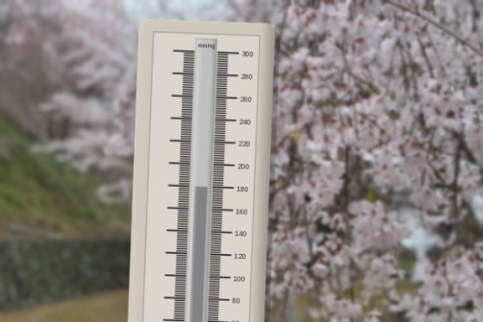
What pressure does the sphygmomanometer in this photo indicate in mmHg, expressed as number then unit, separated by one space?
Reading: 180 mmHg
